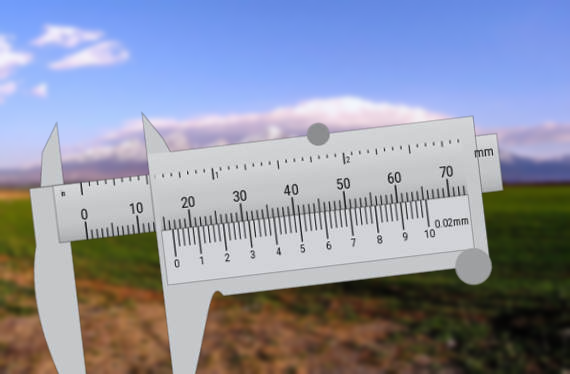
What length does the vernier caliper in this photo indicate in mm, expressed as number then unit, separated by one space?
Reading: 16.5 mm
